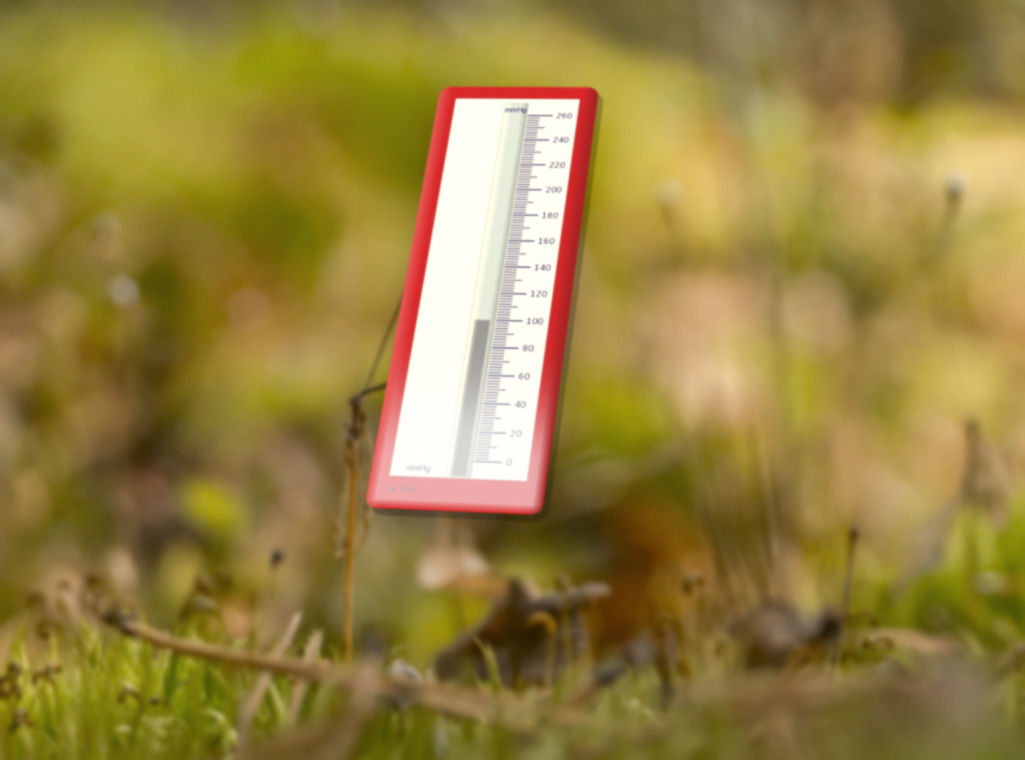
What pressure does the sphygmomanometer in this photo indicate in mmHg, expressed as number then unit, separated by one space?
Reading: 100 mmHg
